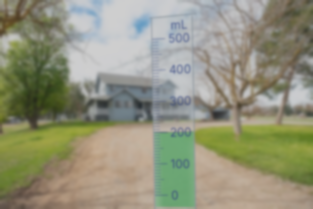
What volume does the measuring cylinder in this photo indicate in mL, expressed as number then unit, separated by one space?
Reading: 200 mL
